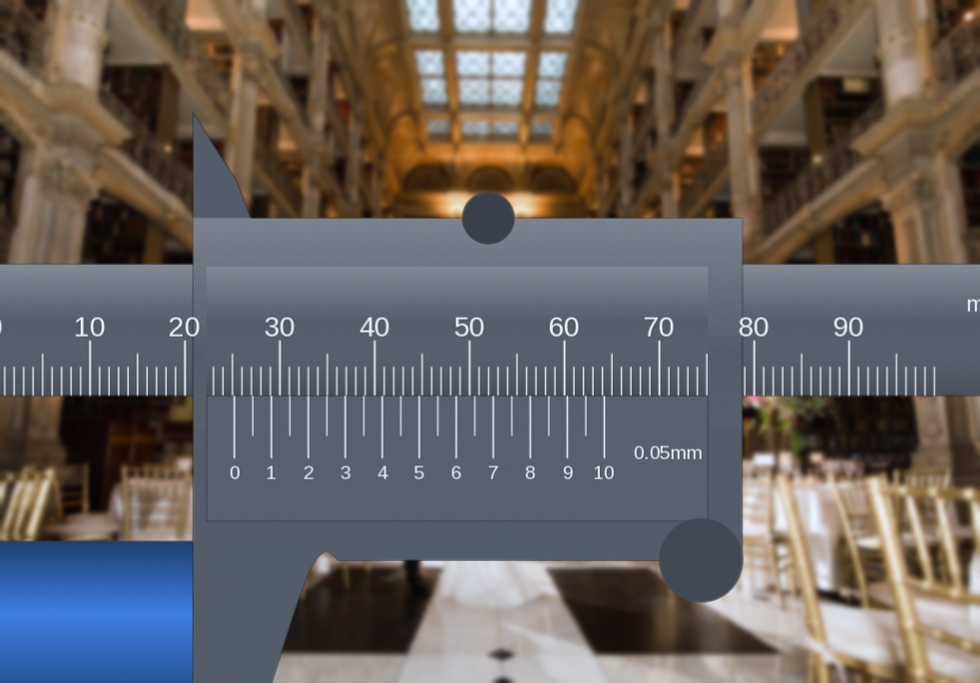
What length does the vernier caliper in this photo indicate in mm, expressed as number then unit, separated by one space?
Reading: 25.2 mm
